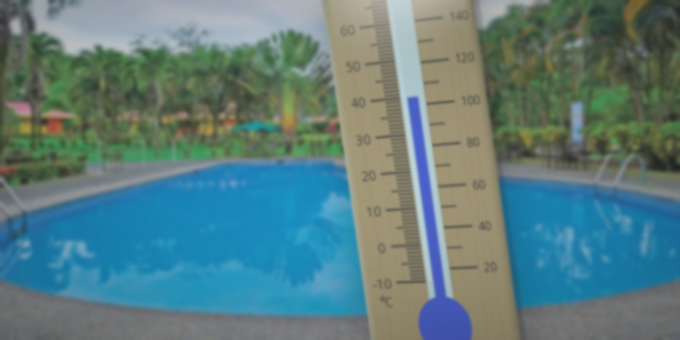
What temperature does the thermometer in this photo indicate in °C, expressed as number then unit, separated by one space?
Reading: 40 °C
